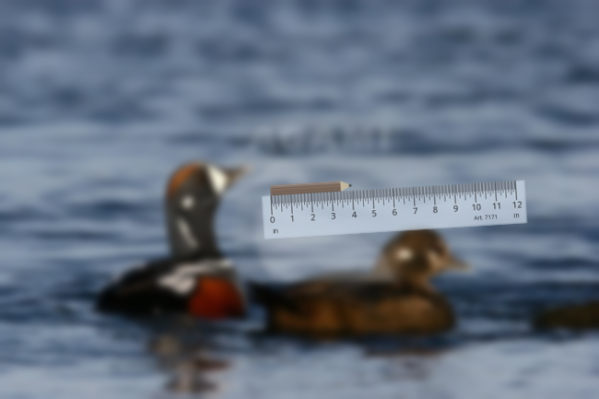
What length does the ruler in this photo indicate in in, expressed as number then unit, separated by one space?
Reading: 4 in
